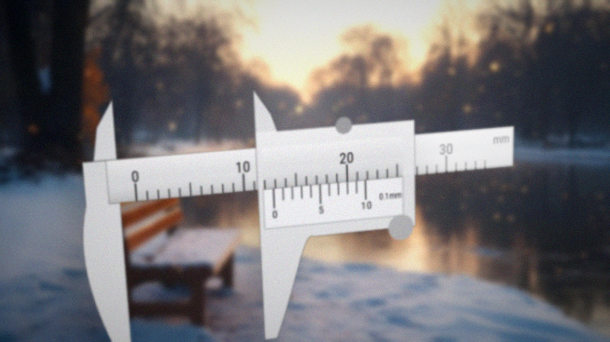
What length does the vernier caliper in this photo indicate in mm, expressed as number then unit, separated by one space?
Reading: 12.8 mm
